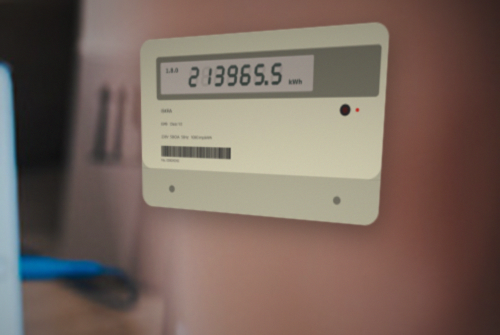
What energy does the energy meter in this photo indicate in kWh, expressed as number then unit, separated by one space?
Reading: 213965.5 kWh
